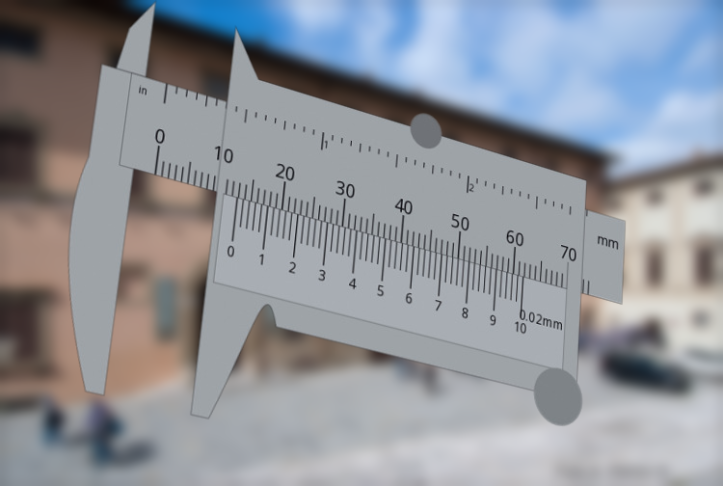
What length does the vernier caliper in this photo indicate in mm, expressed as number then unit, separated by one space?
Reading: 12.8 mm
